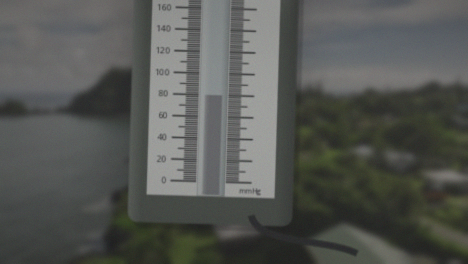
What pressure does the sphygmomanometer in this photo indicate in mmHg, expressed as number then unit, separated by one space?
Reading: 80 mmHg
